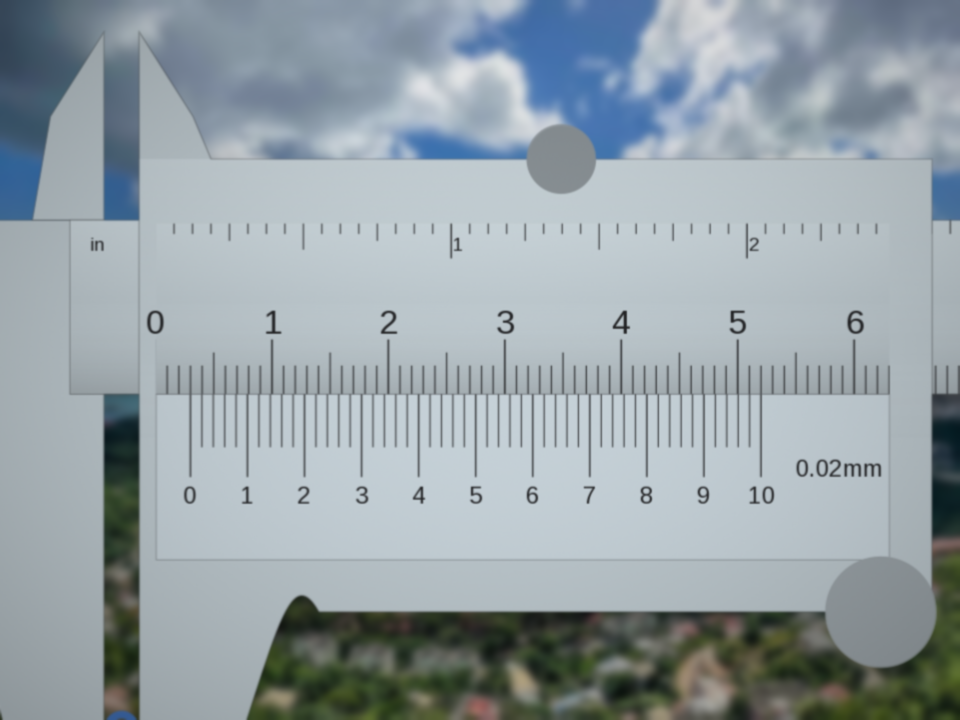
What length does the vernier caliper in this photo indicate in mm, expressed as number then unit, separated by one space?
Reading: 3.0 mm
